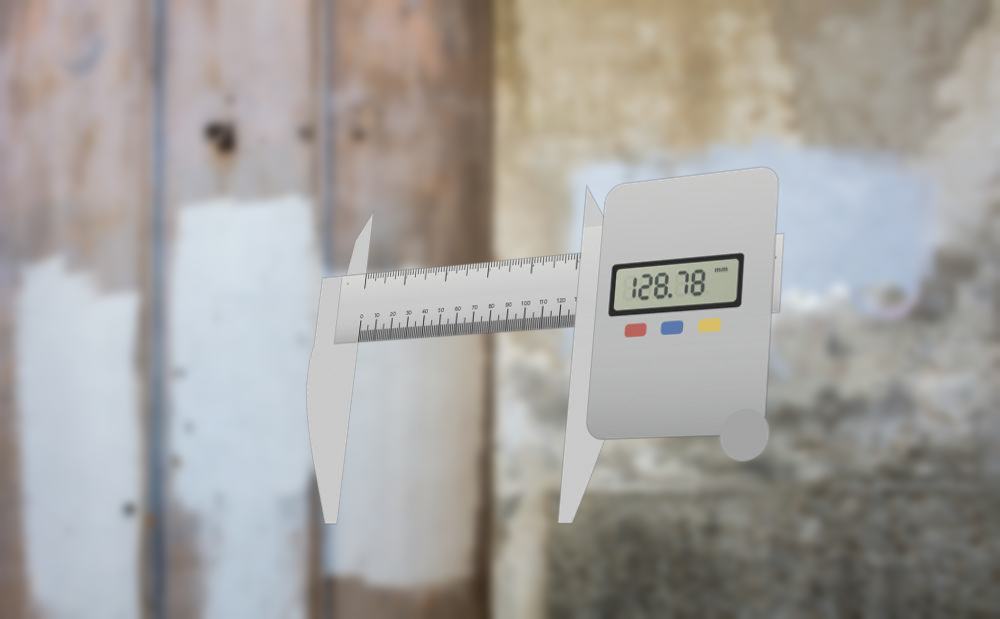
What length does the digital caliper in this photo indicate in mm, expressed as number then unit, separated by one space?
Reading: 128.78 mm
